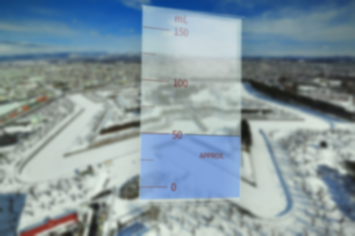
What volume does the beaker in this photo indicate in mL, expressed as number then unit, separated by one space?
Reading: 50 mL
